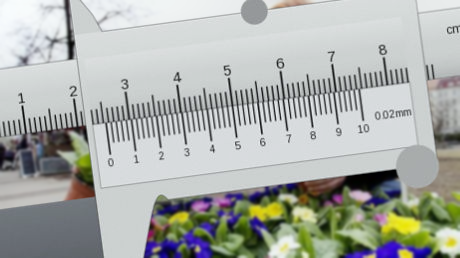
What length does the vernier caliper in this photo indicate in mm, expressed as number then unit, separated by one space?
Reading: 25.5 mm
